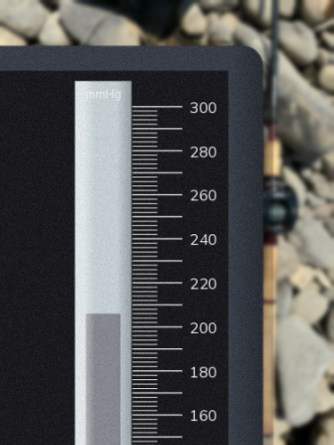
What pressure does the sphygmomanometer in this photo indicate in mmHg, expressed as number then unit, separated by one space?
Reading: 206 mmHg
